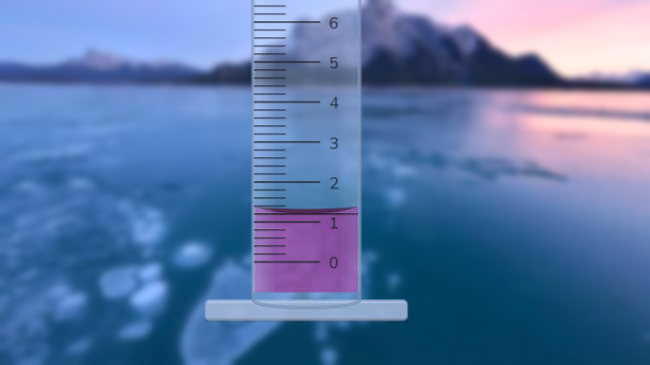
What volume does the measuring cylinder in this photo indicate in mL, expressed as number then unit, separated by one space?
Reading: 1.2 mL
